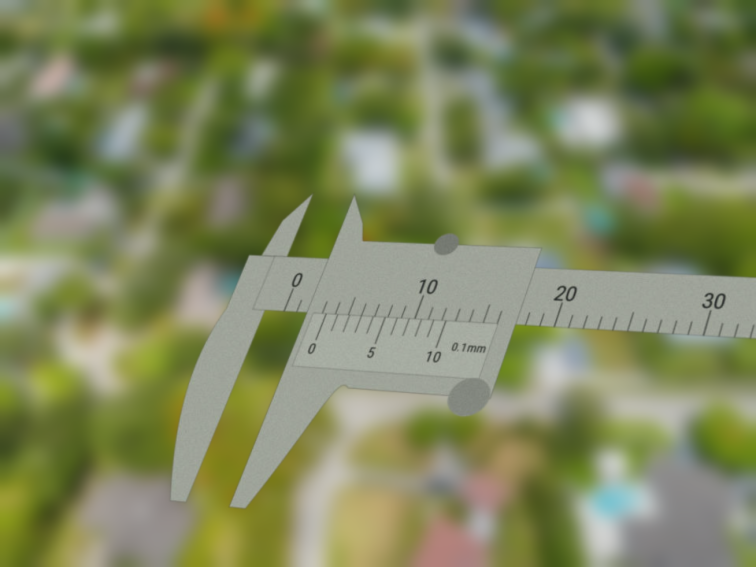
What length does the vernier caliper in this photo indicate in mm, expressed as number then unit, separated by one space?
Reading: 3.3 mm
